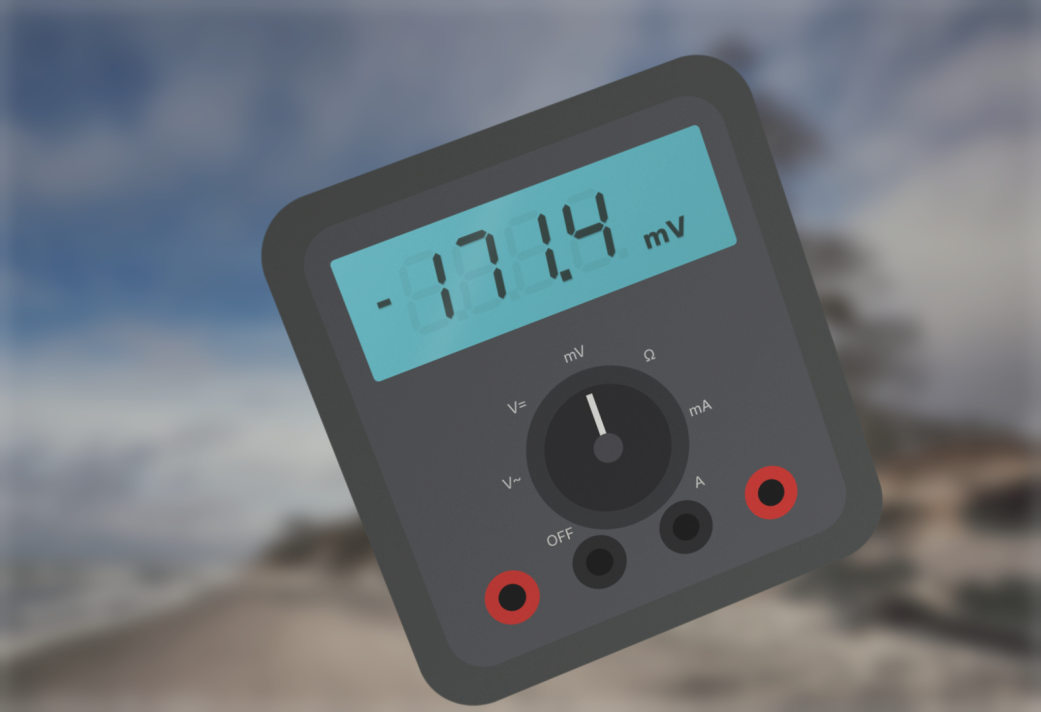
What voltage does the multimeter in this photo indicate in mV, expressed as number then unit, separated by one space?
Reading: -171.4 mV
